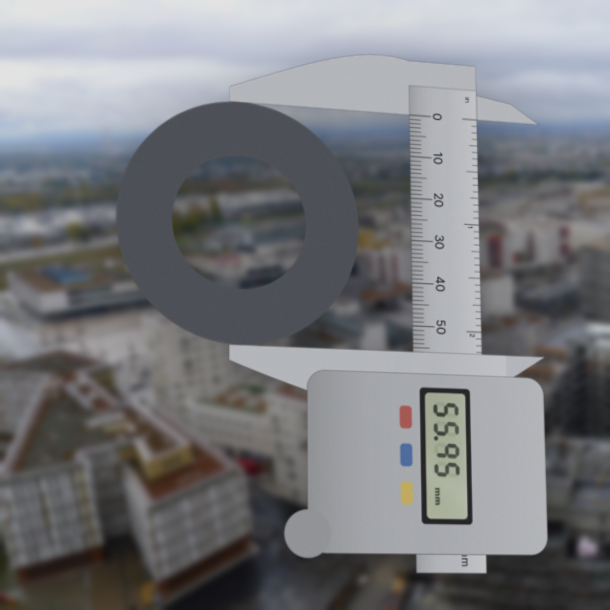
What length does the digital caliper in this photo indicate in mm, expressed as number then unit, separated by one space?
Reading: 55.95 mm
